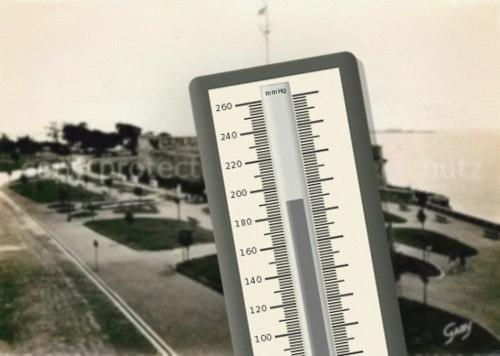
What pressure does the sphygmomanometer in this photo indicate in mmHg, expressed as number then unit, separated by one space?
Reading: 190 mmHg
